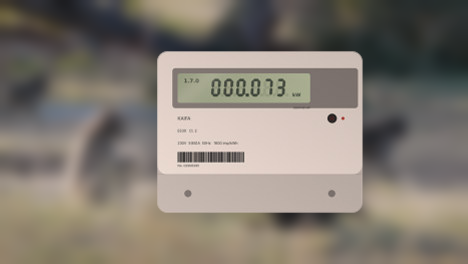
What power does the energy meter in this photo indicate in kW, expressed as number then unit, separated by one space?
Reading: 0.073 kW
